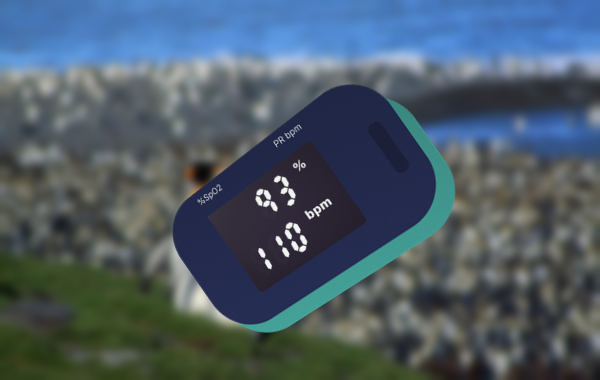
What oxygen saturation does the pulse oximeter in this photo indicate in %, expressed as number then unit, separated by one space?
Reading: 93 %
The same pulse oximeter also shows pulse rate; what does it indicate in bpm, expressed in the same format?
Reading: 110 bpm
